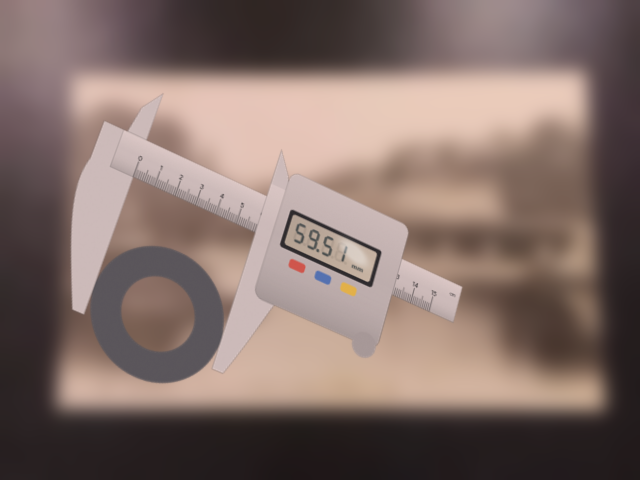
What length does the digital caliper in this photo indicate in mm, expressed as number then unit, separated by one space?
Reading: 59.51 mm
